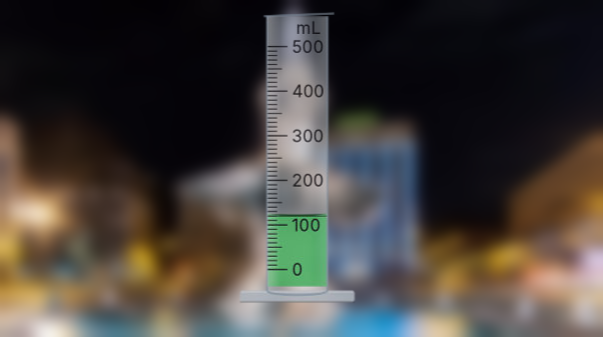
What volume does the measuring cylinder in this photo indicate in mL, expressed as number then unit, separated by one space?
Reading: 120 mL
